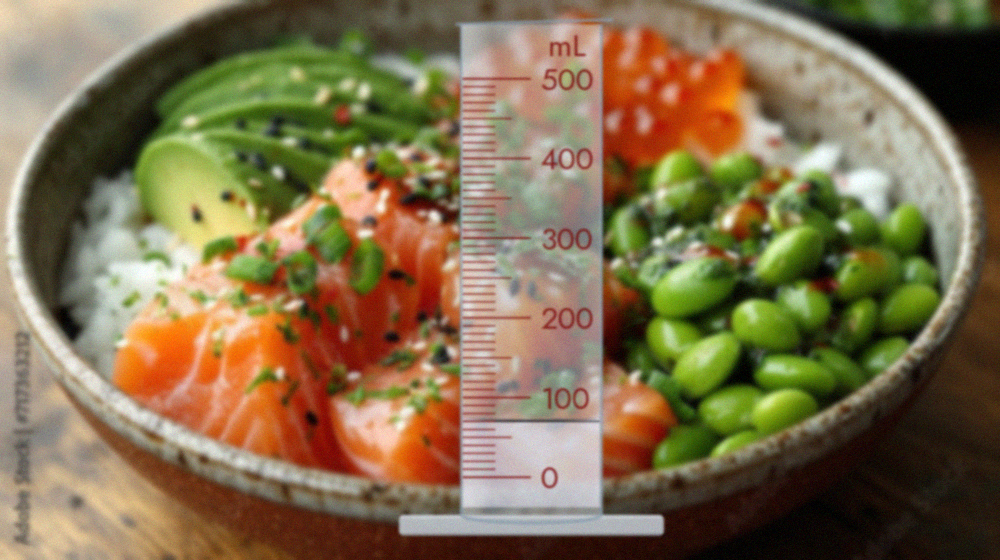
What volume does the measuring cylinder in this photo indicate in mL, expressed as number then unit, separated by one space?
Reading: 70 mL
